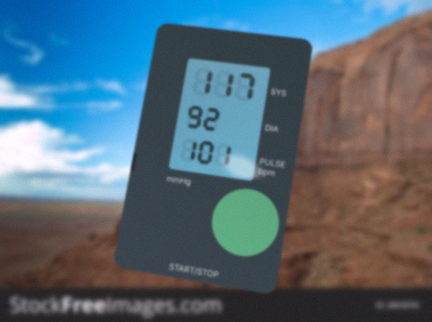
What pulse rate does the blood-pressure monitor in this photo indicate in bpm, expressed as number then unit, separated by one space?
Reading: 101 bpm
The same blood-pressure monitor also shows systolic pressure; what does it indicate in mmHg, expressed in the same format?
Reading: 117 mmHg
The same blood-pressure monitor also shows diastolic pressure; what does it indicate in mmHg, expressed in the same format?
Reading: 92 mmHg
